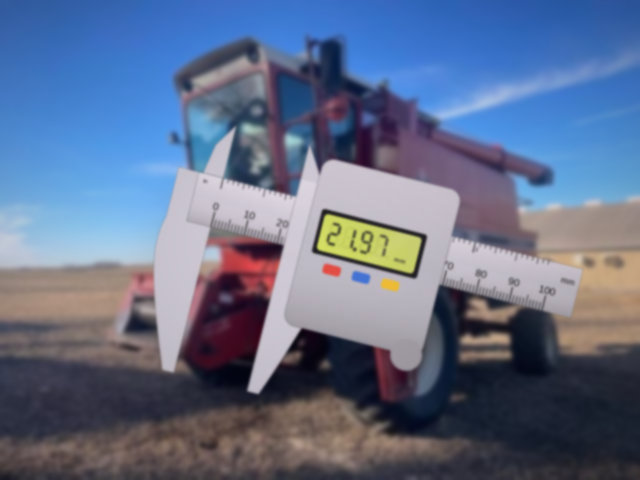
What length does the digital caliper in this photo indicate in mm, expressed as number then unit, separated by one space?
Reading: 21.97 mm
